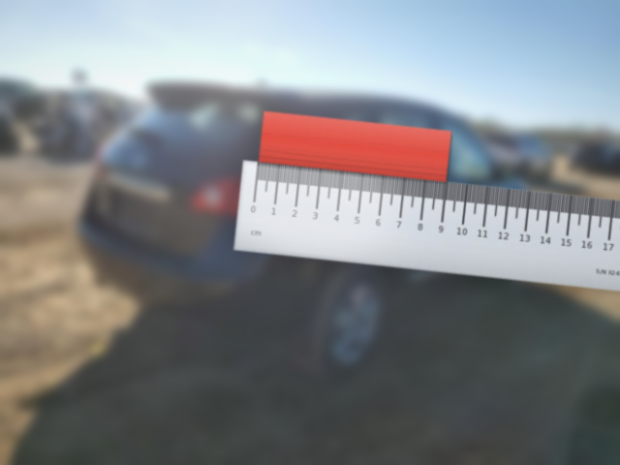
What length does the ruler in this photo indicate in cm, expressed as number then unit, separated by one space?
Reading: 9 cm
